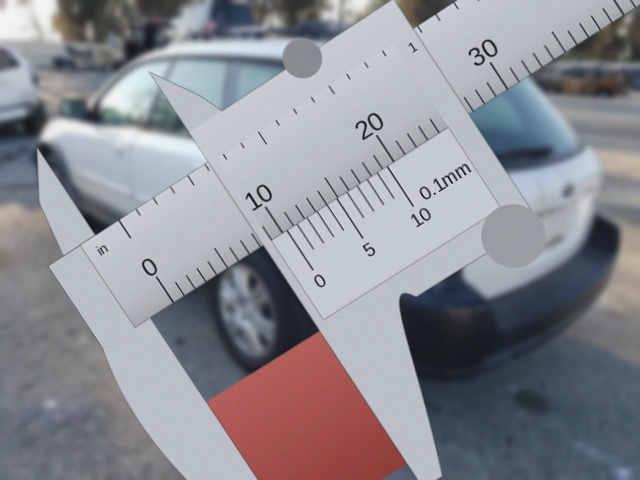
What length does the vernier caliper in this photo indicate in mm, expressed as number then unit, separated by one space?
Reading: 10.4 mm
